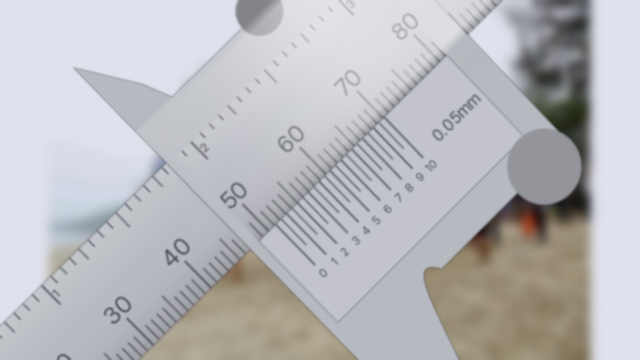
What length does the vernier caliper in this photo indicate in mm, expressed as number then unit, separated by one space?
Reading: 51.2 mm
